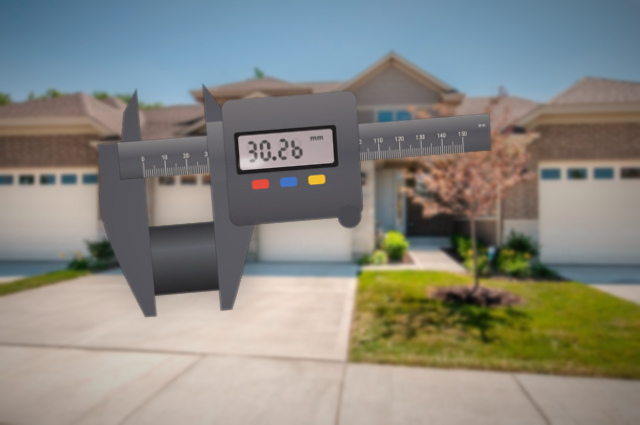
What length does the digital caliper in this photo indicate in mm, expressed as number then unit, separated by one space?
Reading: 30.26 mm
